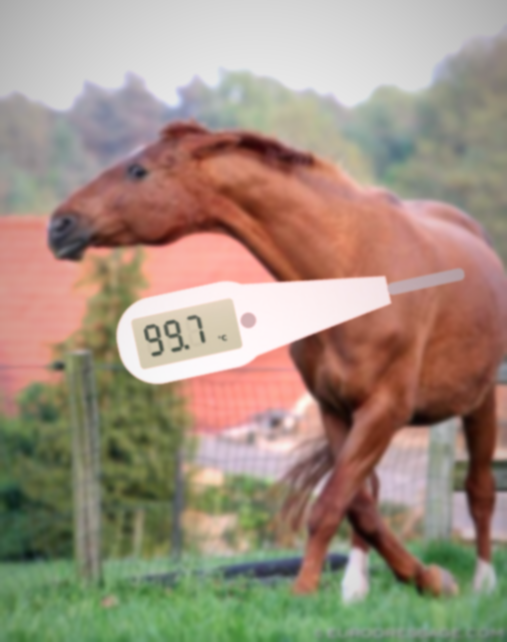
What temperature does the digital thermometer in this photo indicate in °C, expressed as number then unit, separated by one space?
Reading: 99.7 °C
